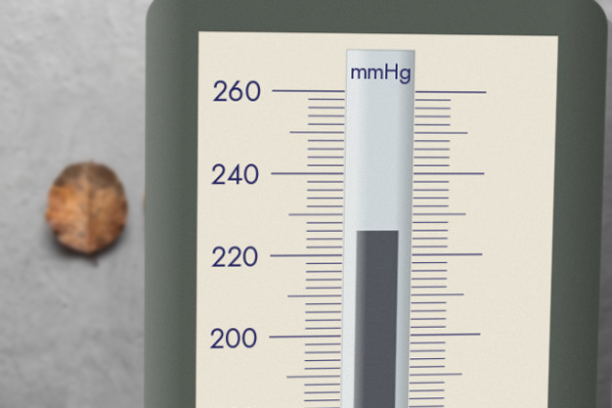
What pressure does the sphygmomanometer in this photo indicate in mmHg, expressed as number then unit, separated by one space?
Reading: 226 mmHg
